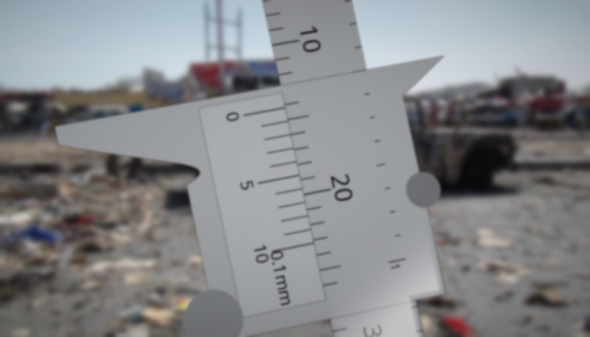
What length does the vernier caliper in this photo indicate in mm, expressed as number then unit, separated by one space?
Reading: 14.2 mm
